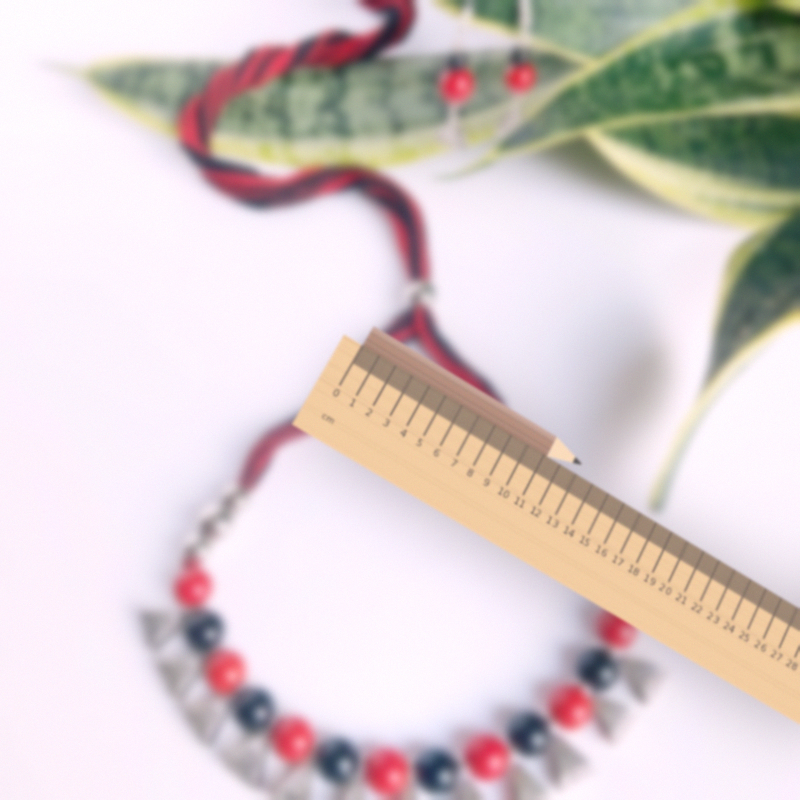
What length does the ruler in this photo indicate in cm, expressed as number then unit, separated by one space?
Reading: 13 cm
